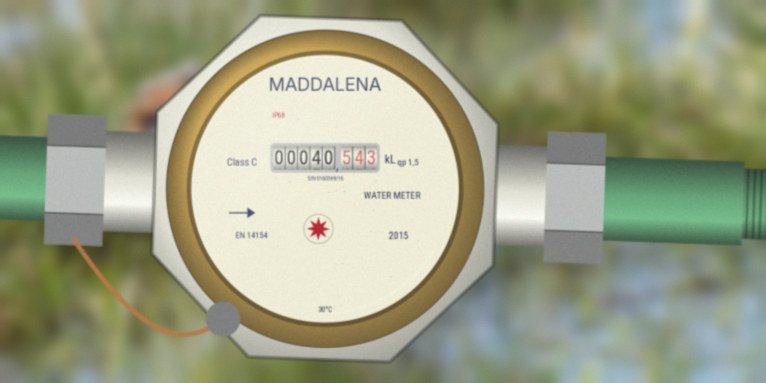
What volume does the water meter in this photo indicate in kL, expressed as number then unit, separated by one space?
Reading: 40.543 kL
